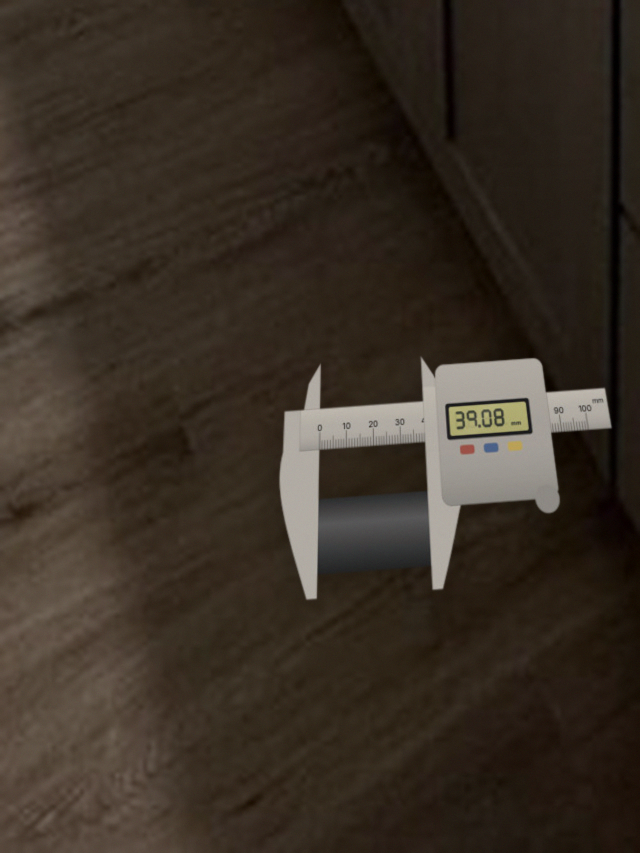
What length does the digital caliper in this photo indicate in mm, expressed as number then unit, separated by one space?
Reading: 39.08 mm
